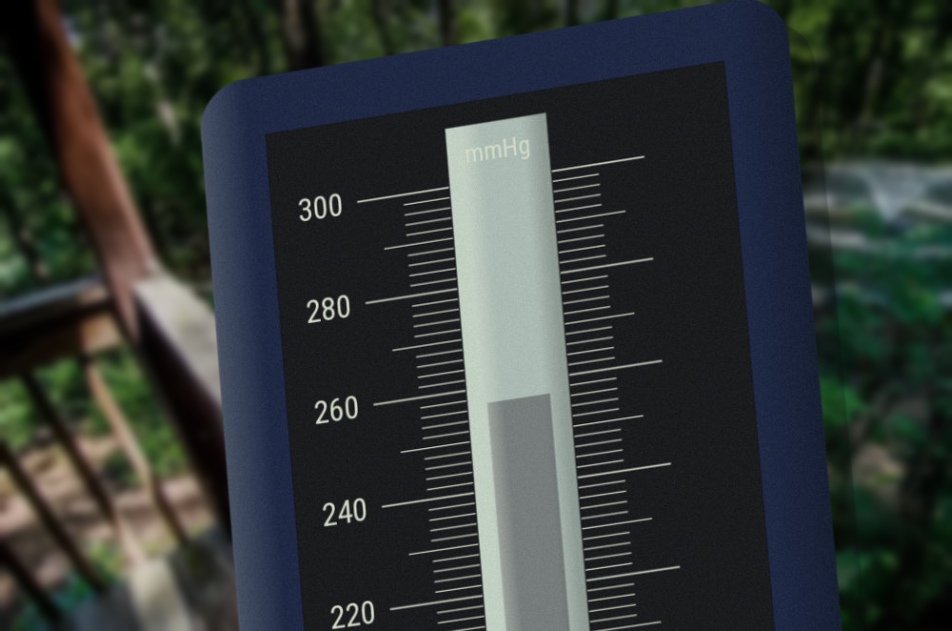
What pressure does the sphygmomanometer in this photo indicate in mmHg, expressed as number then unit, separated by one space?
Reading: 257 mmHg
